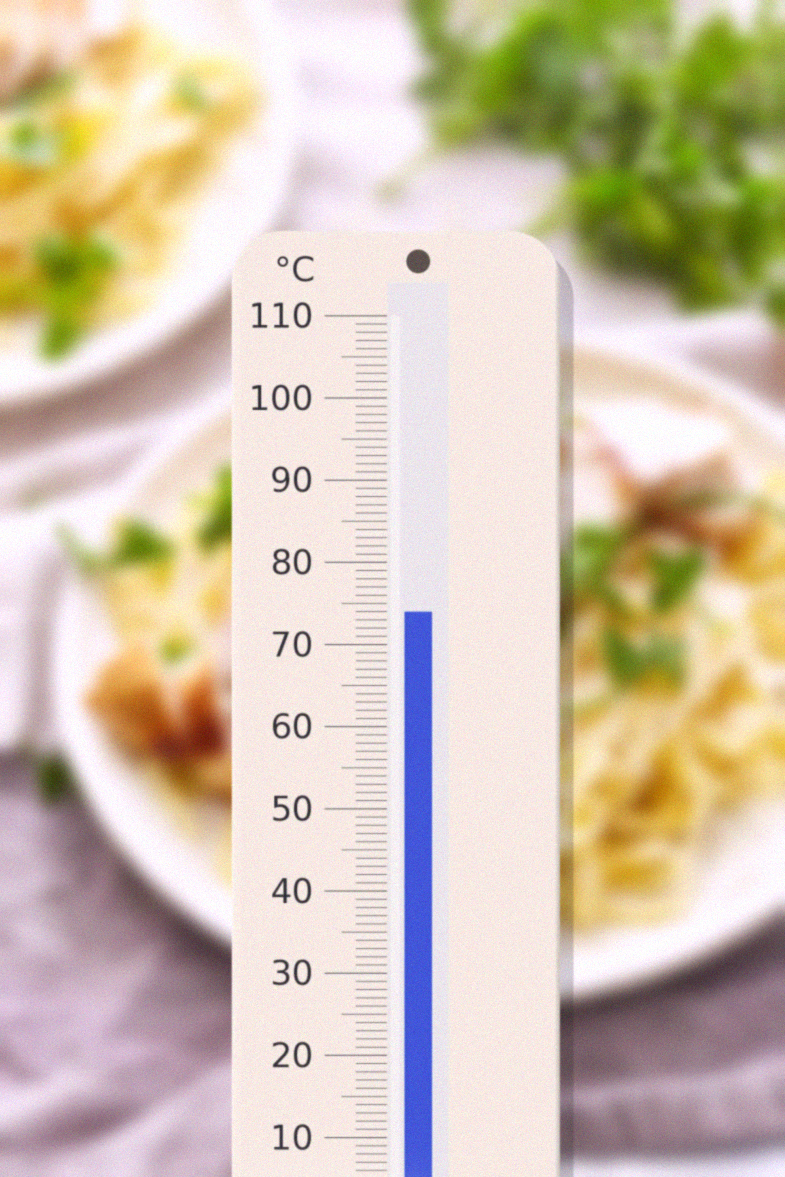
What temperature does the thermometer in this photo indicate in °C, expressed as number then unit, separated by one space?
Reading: 74 °C
